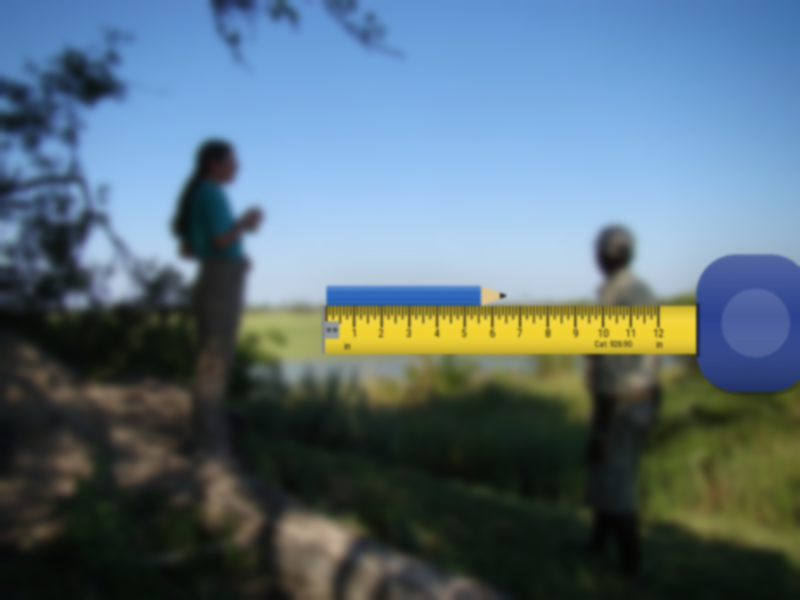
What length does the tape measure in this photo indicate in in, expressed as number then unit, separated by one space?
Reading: 6.5 in
